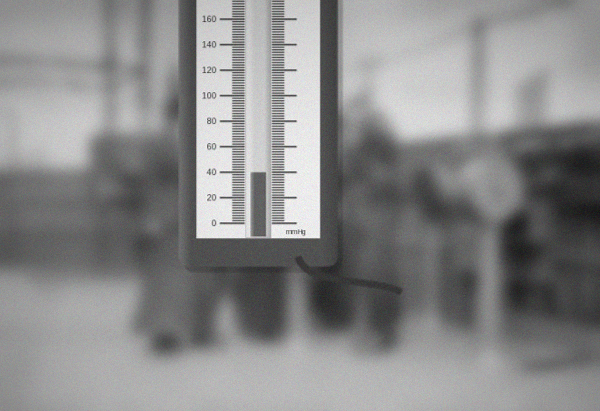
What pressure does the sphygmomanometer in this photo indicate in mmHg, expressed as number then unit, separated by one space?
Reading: 40 mmHg
